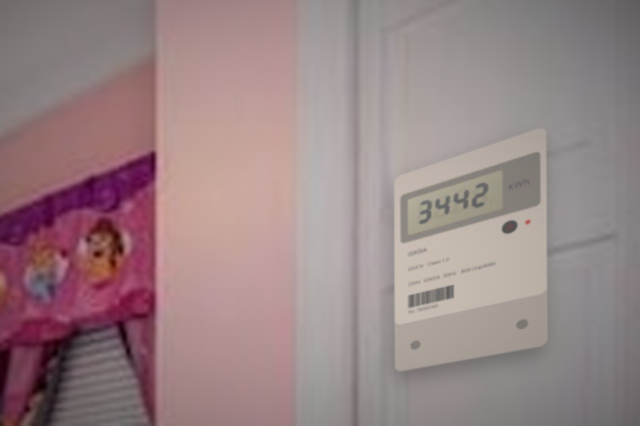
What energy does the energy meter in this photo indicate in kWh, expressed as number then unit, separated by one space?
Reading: 3442 kWh
